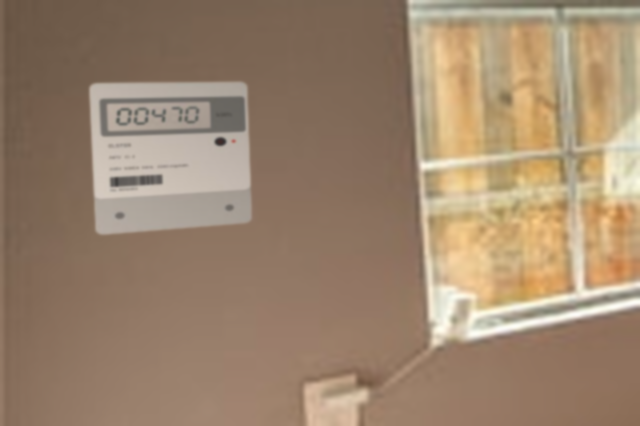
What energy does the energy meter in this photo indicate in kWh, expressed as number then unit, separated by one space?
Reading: 470 kWh
